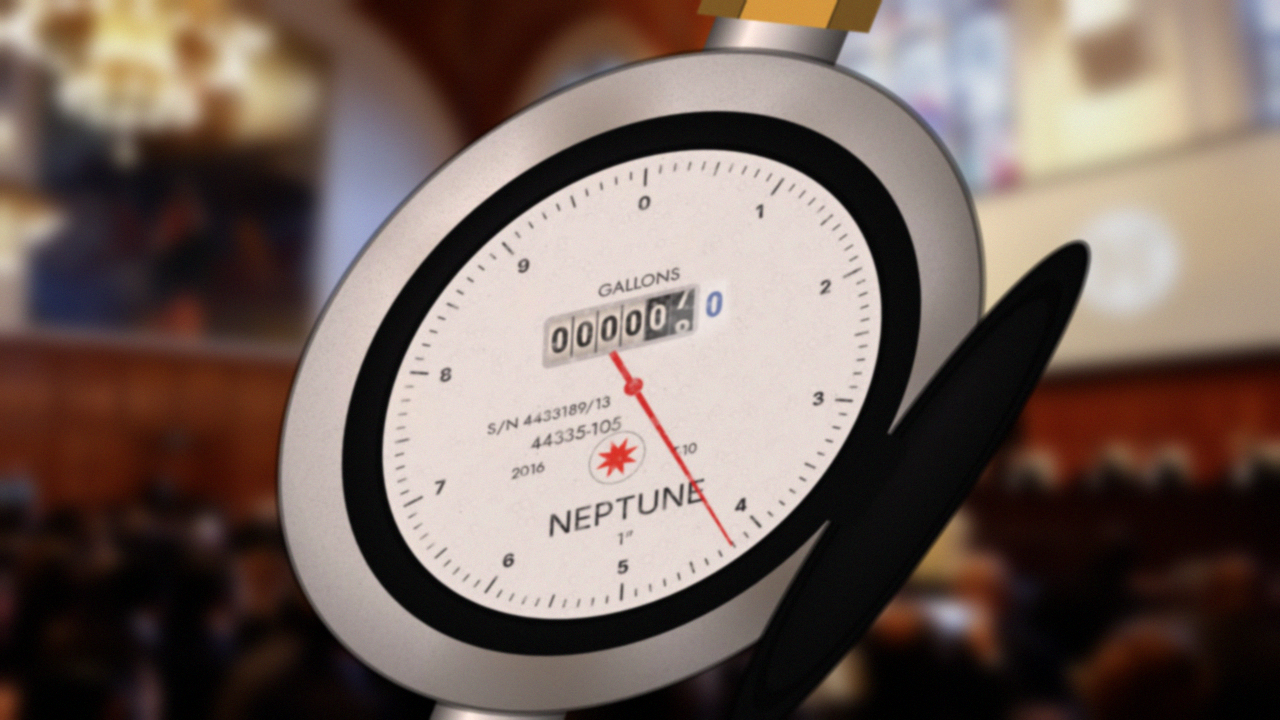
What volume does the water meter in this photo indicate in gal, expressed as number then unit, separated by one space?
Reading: 74.2 gal
